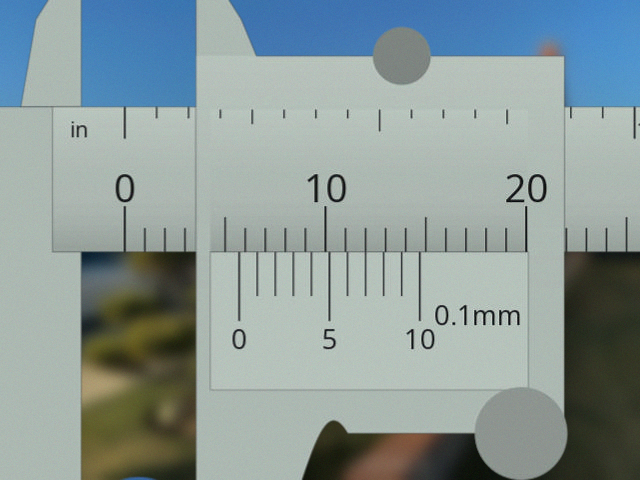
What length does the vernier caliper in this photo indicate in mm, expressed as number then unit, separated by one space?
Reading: 5.7 mm
